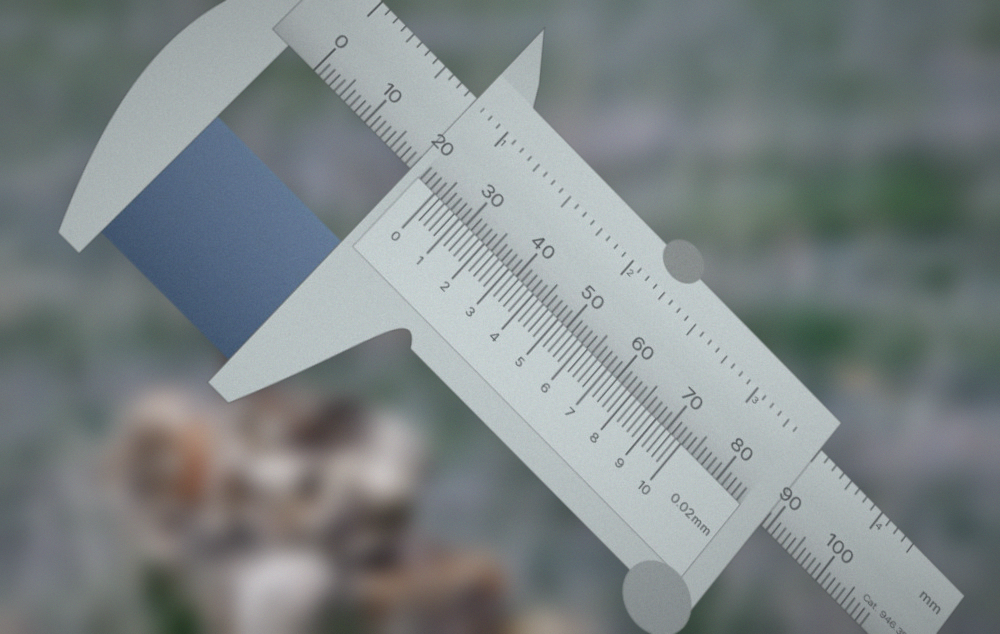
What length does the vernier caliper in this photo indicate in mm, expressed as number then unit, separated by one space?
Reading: 23.8 mm
